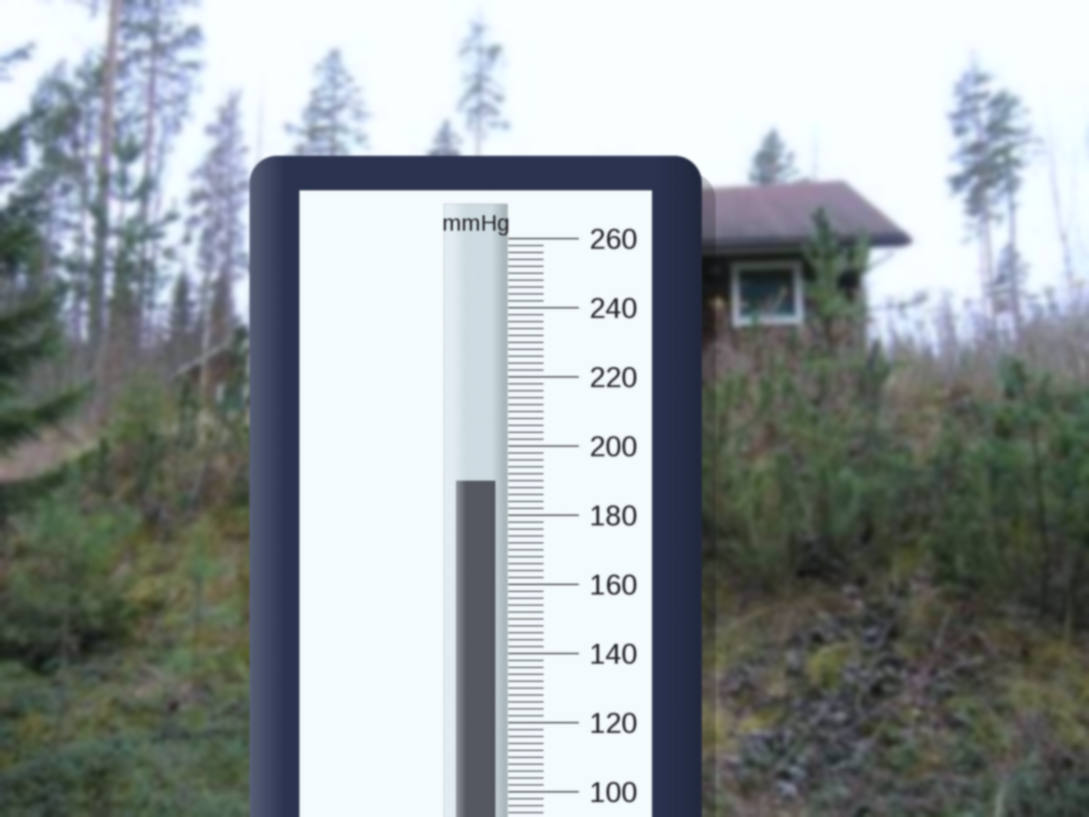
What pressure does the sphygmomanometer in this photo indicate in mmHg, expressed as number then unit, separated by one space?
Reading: 190 mmHg
